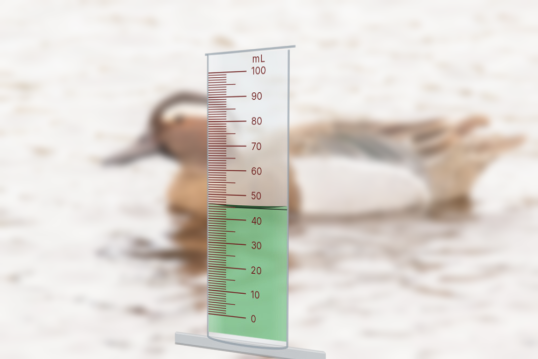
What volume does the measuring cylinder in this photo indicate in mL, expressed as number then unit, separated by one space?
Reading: 45 mL
